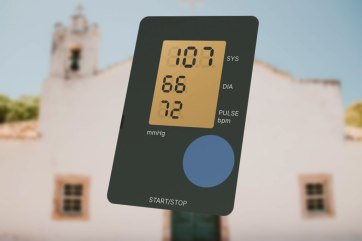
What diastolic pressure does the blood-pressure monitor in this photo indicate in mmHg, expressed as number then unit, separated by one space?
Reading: 66 mmHg
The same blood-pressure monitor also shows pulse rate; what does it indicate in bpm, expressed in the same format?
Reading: 72 bpm
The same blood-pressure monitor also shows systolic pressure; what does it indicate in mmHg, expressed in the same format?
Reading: 107 mmHg
